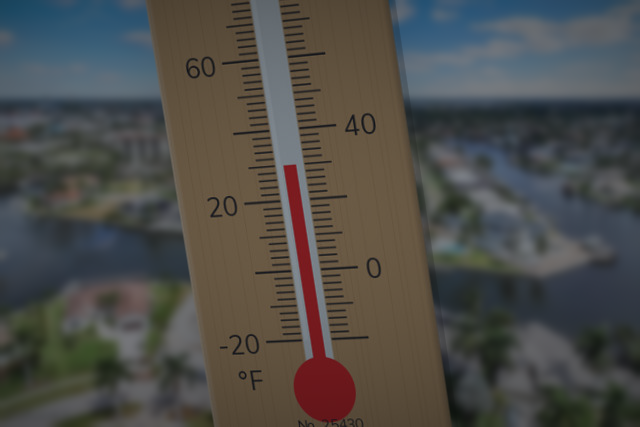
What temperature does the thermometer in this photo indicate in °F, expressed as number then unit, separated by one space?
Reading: 30 °F
